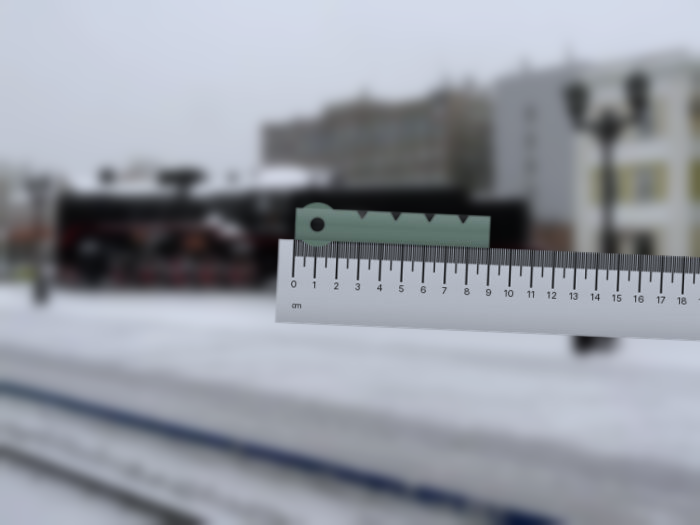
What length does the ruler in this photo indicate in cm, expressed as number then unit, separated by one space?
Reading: 9 cm
